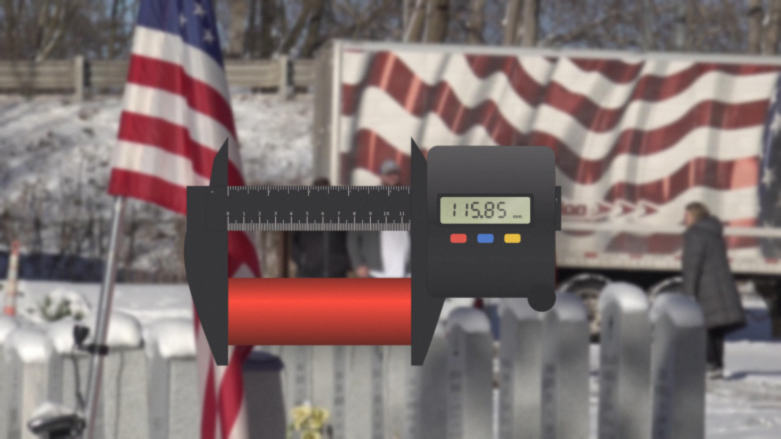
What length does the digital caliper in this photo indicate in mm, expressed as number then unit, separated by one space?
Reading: 115.85 mm
